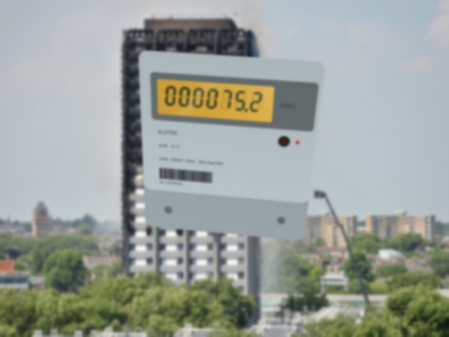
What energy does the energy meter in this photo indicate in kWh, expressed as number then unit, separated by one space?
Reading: 75.2 kWh
